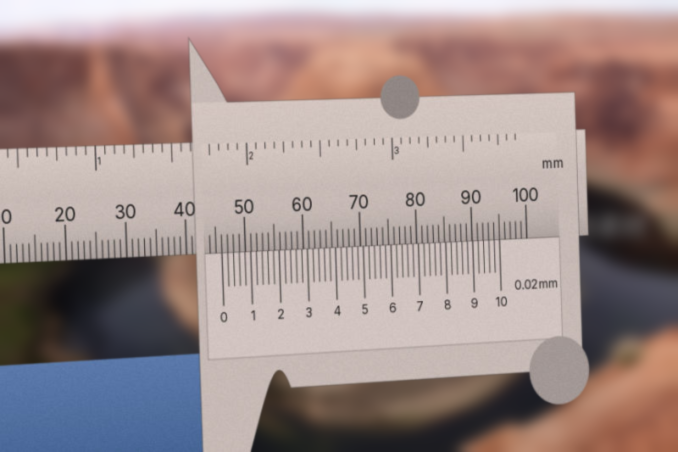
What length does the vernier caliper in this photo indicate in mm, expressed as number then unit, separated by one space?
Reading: 46.0 mm
